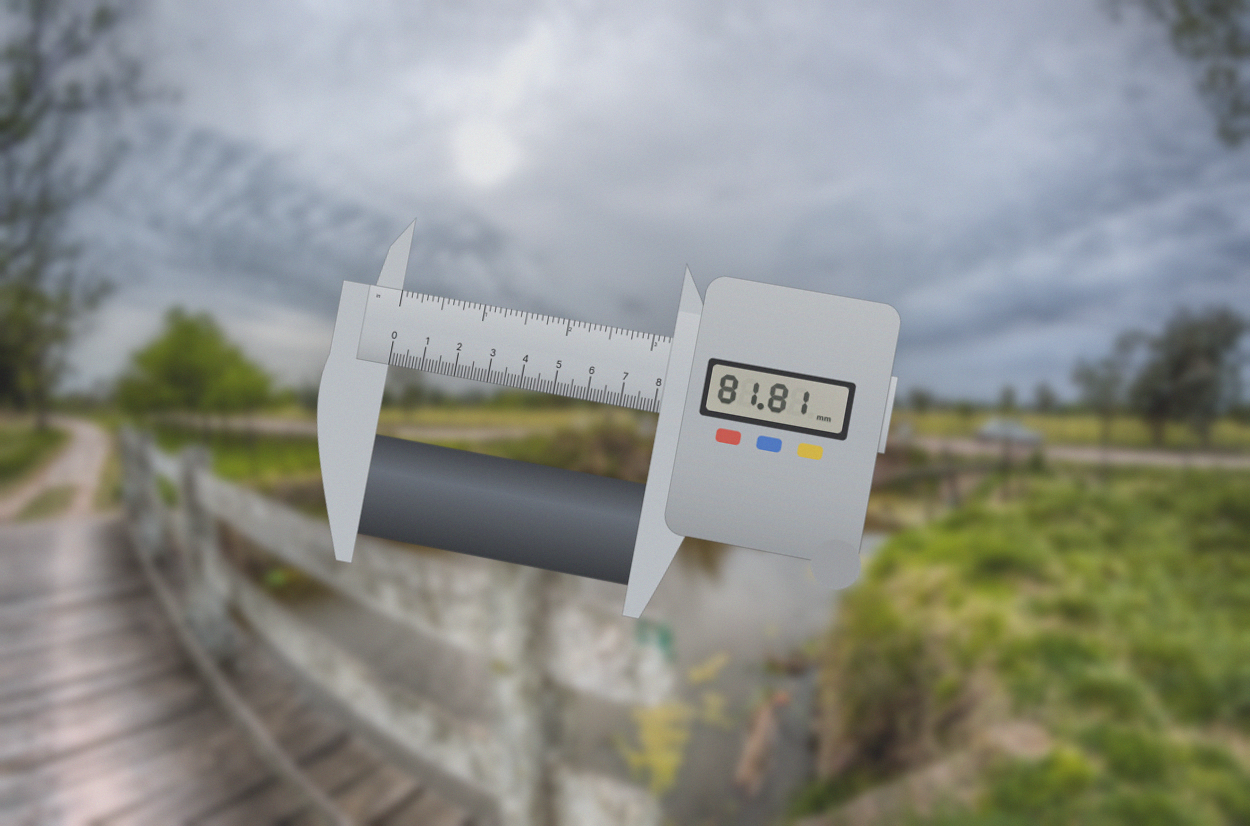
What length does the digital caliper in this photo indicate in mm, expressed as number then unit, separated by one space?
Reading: 81.81 mm
